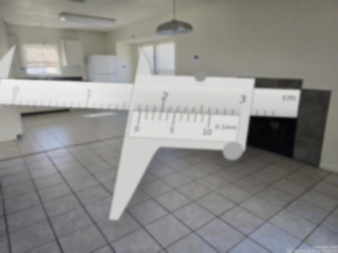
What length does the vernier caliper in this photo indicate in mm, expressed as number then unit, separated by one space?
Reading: 17.2 mm
